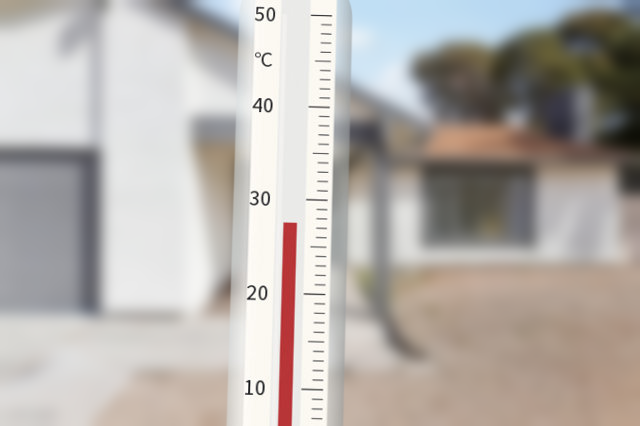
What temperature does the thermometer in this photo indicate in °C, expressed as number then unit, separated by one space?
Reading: 27.5 °C
